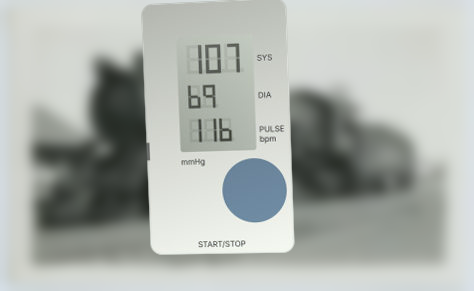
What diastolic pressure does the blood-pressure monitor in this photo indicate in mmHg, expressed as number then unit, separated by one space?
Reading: 69 mmHg
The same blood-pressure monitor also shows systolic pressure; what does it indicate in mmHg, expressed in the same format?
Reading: 107 mmHg
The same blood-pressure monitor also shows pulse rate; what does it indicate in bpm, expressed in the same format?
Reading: 116 bpm
